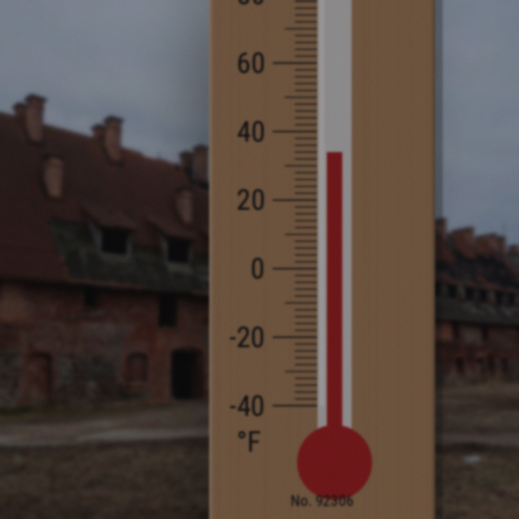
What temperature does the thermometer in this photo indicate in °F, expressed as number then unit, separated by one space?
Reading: 34 °F
